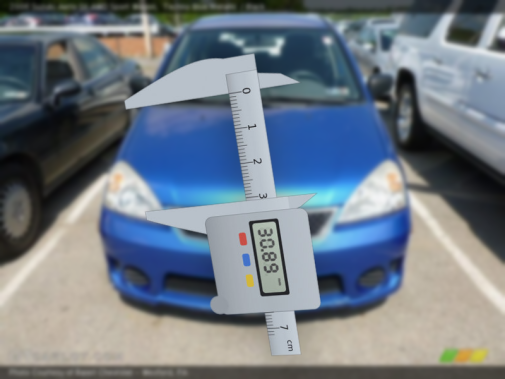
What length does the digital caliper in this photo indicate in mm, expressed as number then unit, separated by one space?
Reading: 30.89 mm
